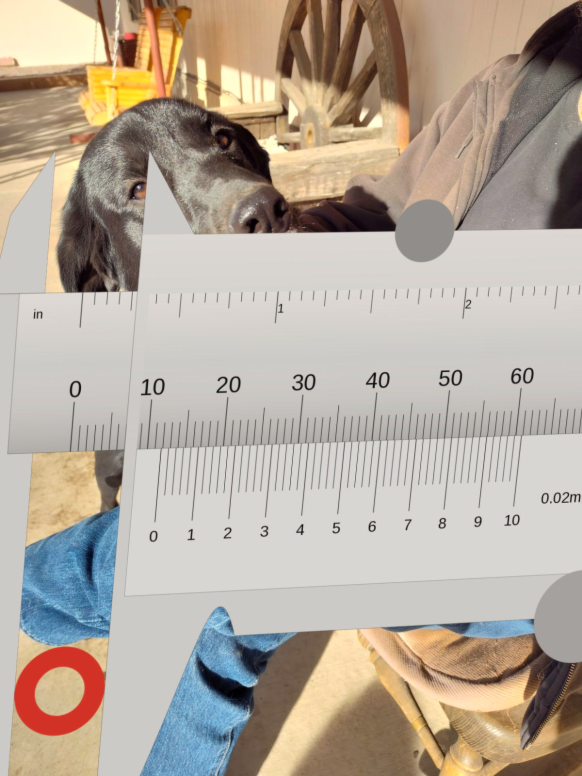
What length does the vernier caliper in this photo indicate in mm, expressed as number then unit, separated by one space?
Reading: 11.8 mm
